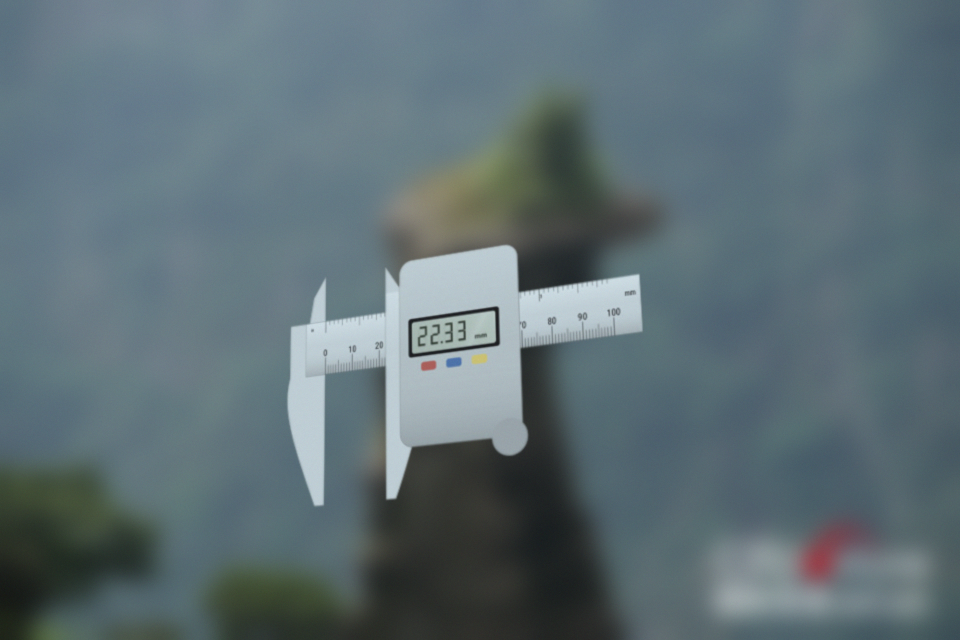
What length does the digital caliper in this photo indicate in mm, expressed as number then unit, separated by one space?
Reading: 22.33 mm
